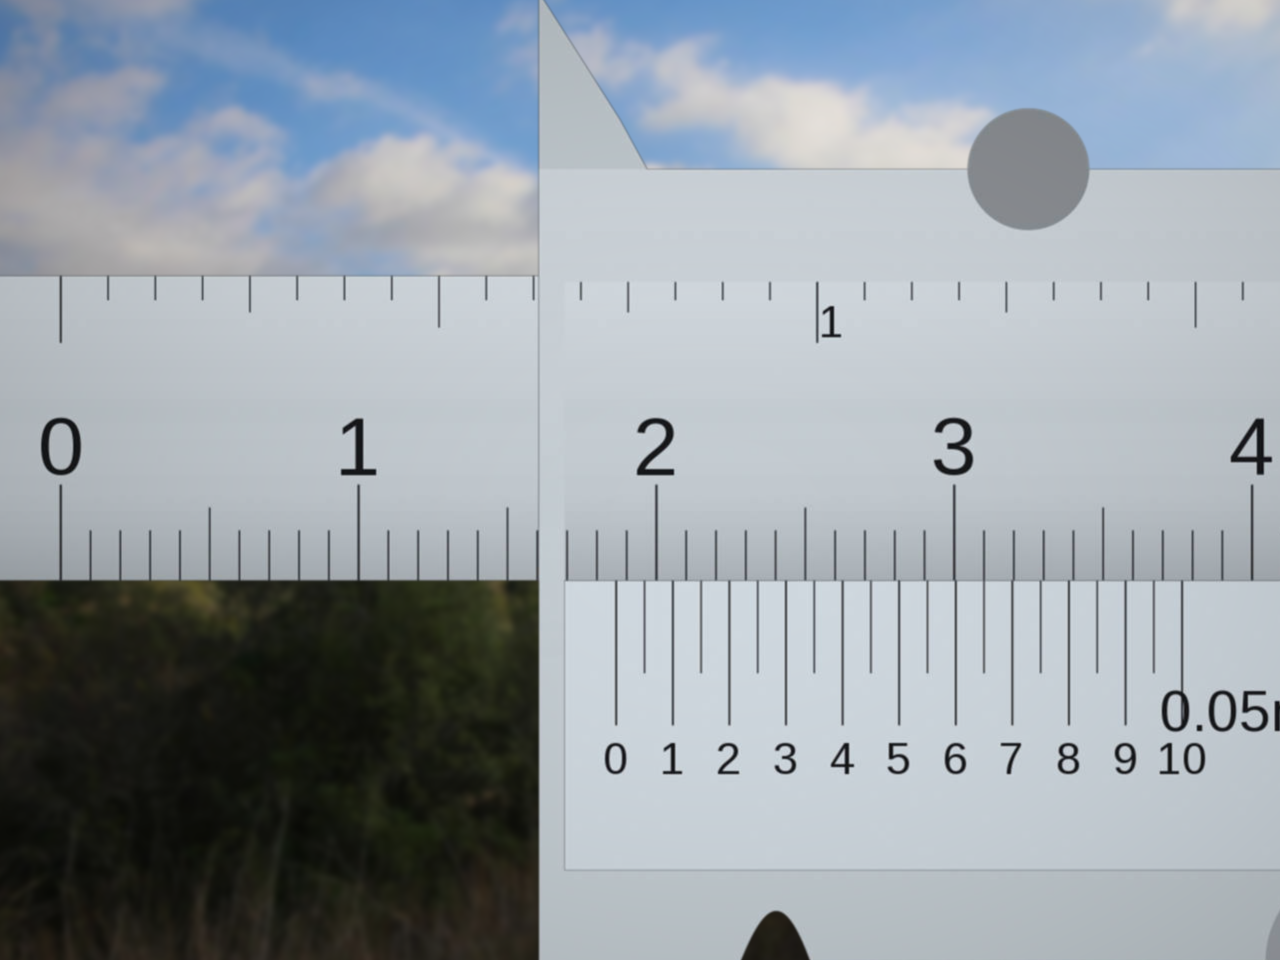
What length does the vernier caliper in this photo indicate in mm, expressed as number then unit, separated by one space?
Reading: 18.65 mm
